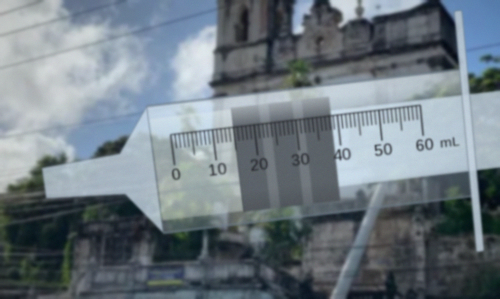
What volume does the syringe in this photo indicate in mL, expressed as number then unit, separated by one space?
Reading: 15 mL
